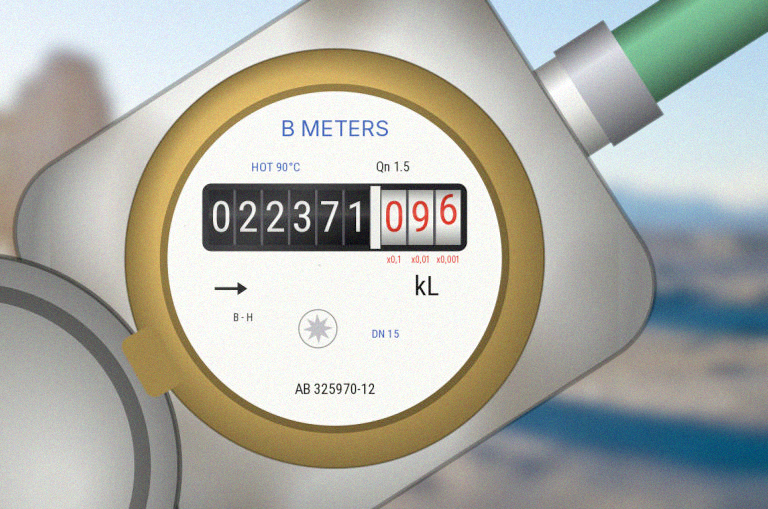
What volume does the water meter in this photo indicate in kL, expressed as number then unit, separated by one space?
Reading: 22371.096 kL
